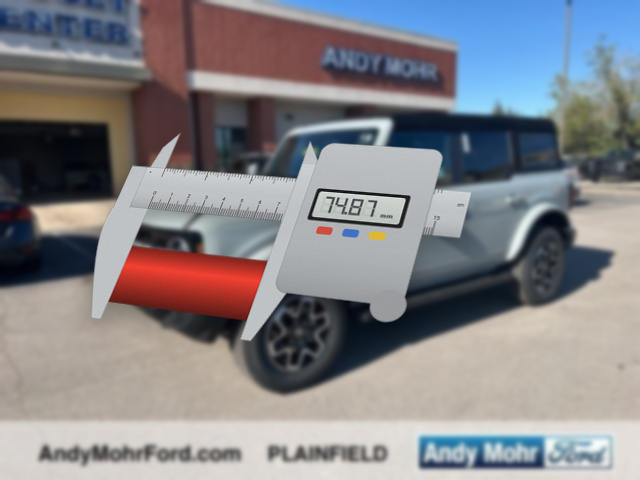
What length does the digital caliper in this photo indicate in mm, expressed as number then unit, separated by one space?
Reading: 74.87 mm
